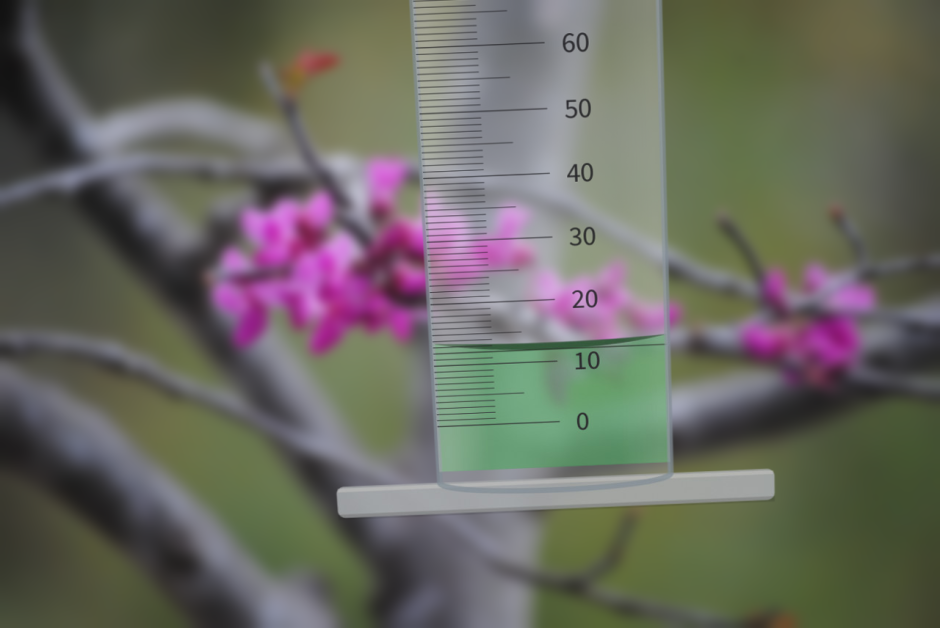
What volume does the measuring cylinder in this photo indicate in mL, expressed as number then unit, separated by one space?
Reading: 12 mL
